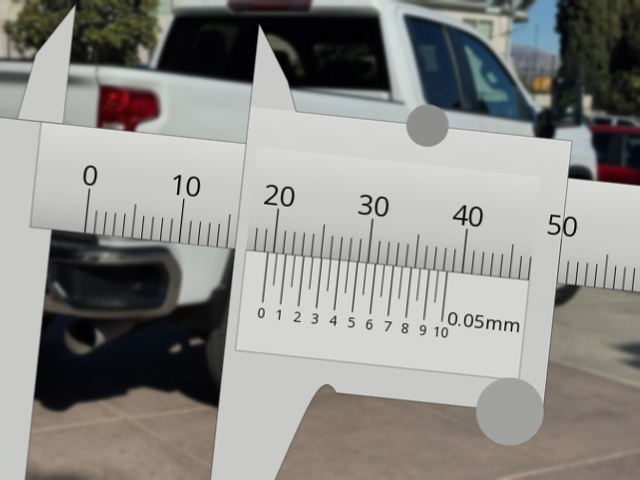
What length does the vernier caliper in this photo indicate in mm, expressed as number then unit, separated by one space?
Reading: 19.4 mm
